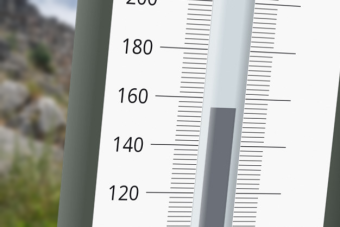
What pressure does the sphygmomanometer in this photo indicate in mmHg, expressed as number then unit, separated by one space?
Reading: 156 mmHg
